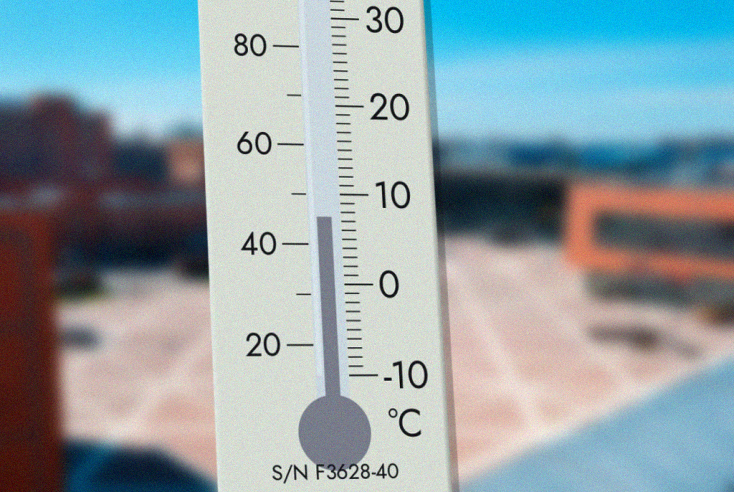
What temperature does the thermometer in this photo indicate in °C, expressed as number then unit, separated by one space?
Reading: 7.5 °C
